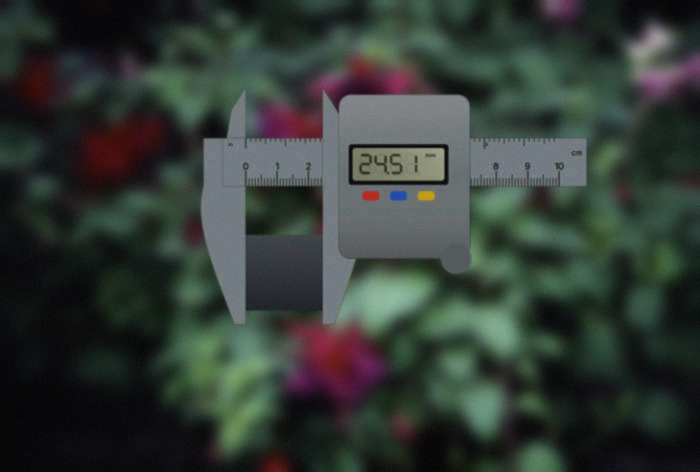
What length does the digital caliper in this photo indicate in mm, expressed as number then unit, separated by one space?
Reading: 24.51 mm
